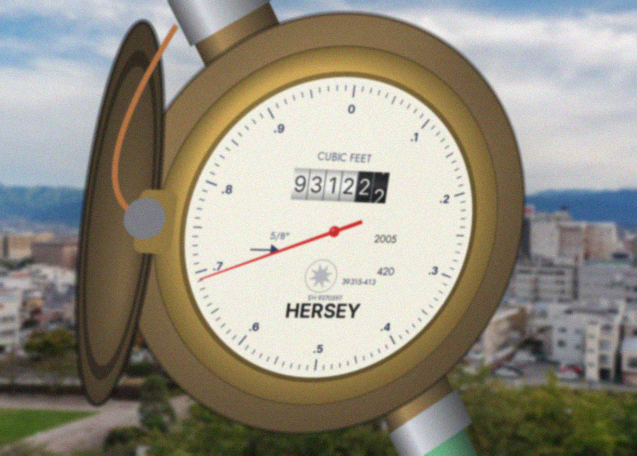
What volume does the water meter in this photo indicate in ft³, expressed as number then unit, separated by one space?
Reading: 931221.69 ft³
